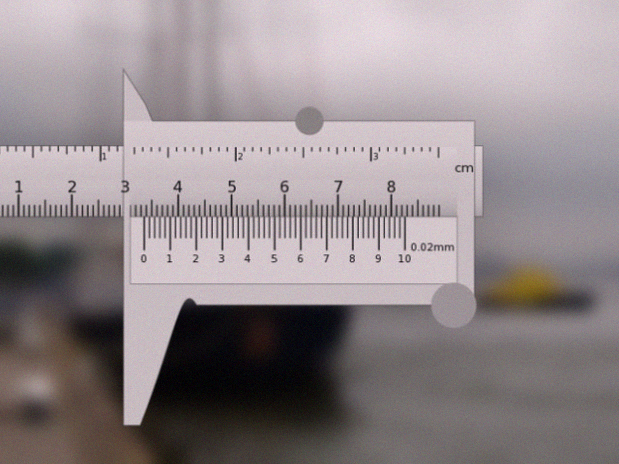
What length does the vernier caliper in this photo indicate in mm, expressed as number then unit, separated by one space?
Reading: 33.6 mm
